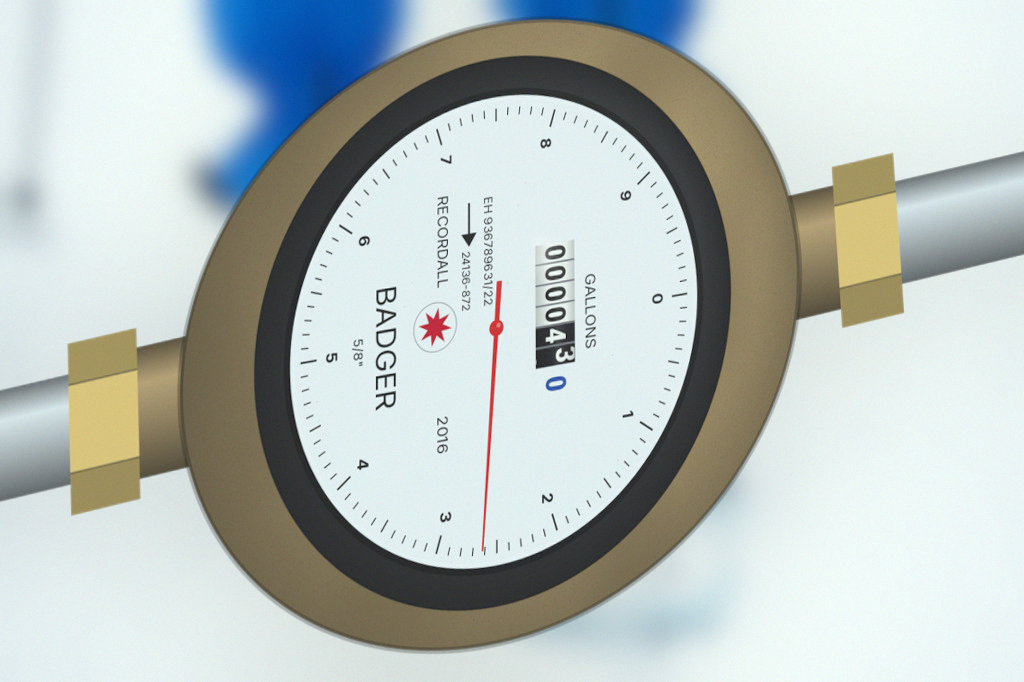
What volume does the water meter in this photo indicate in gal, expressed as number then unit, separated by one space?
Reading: 432.6 gal
